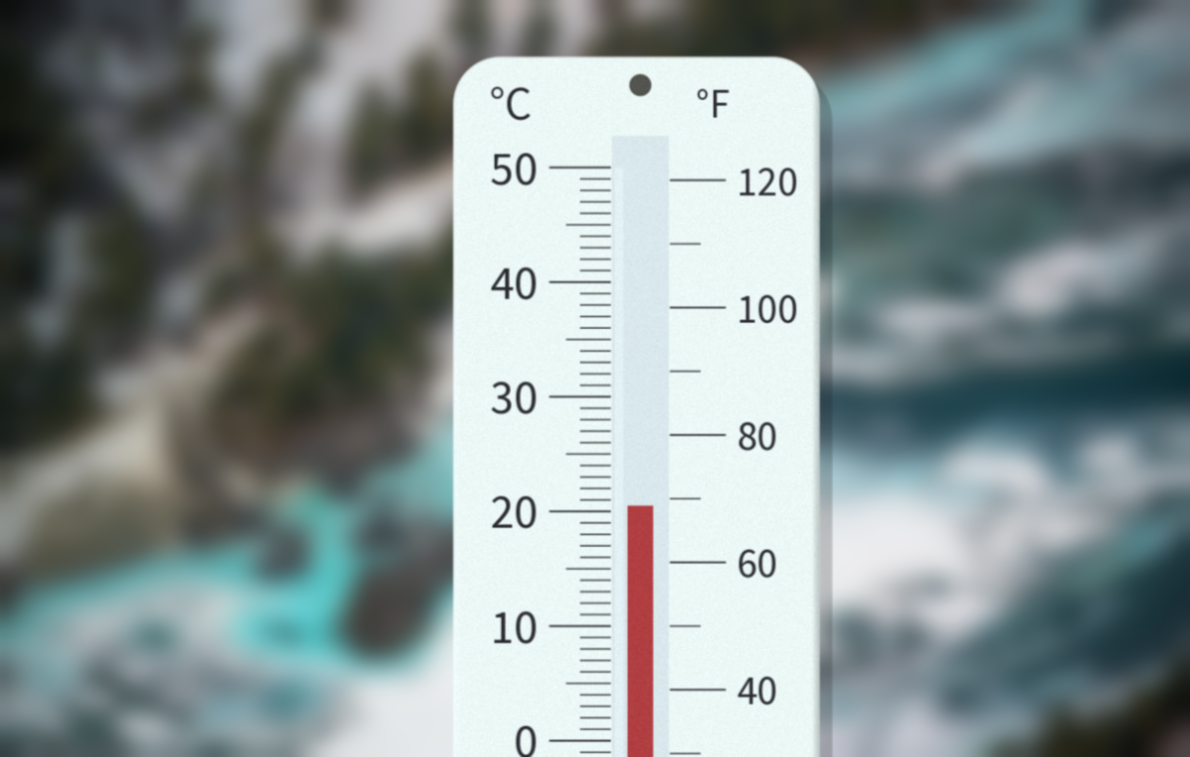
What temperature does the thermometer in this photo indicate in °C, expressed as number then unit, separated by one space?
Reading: 20.5 °C
